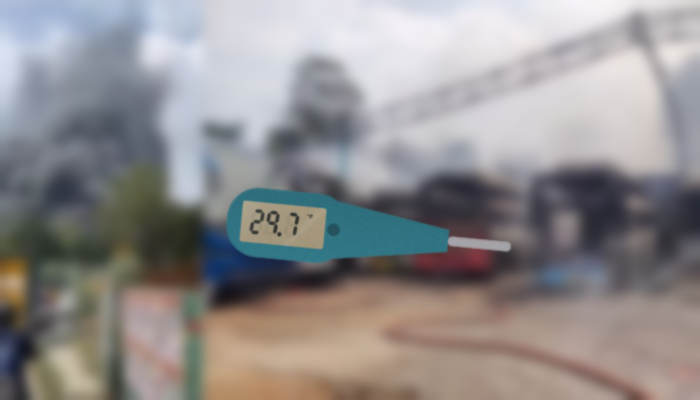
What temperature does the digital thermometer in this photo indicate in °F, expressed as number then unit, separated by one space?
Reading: 29.7 °F
